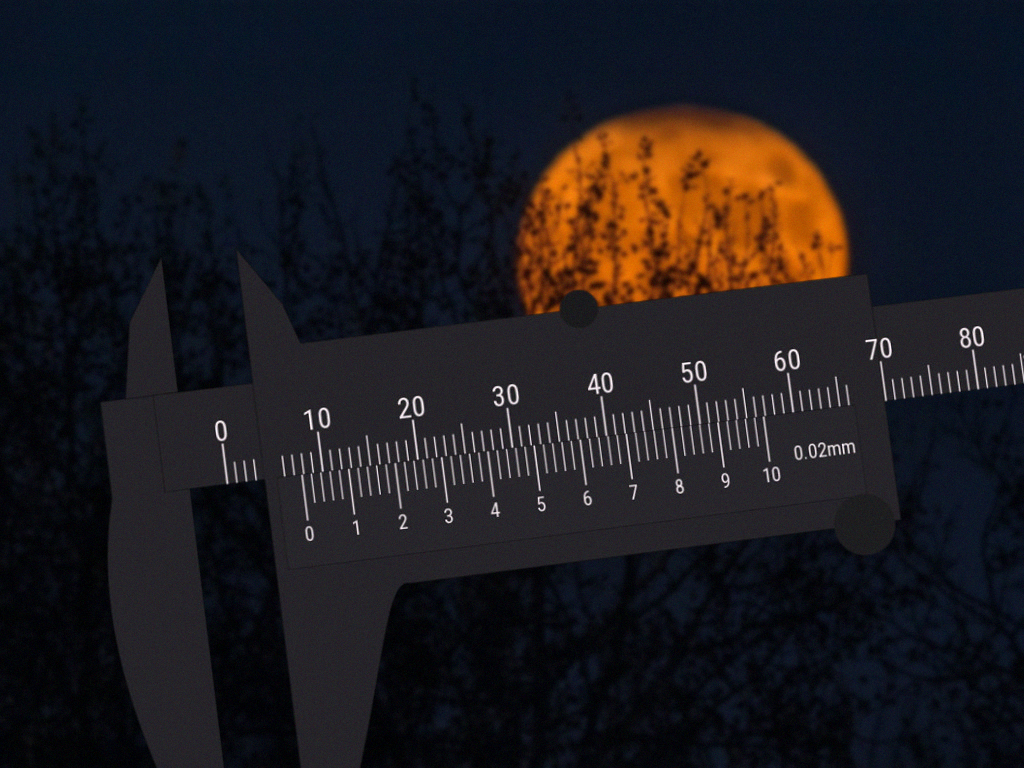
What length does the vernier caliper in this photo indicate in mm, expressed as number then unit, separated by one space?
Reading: 7.8 mm
